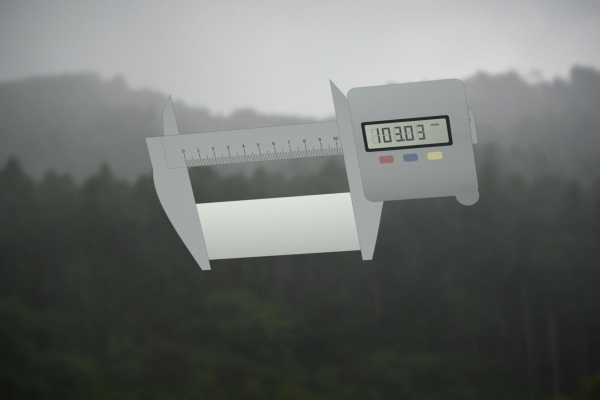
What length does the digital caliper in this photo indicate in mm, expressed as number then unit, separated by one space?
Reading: 103.03 mm
